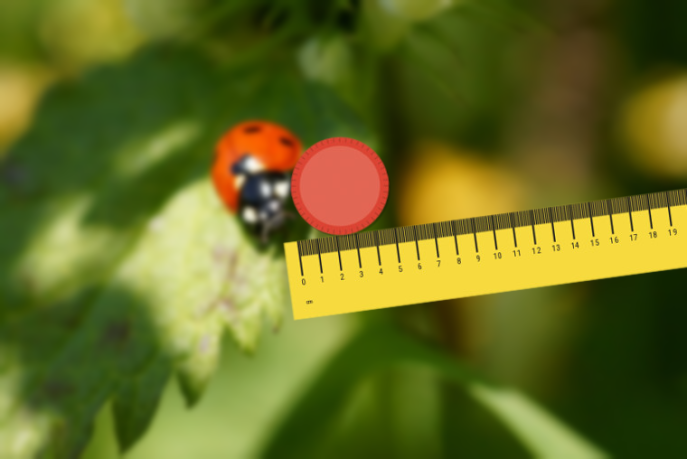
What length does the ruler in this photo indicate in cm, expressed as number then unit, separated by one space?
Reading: 5 cm
